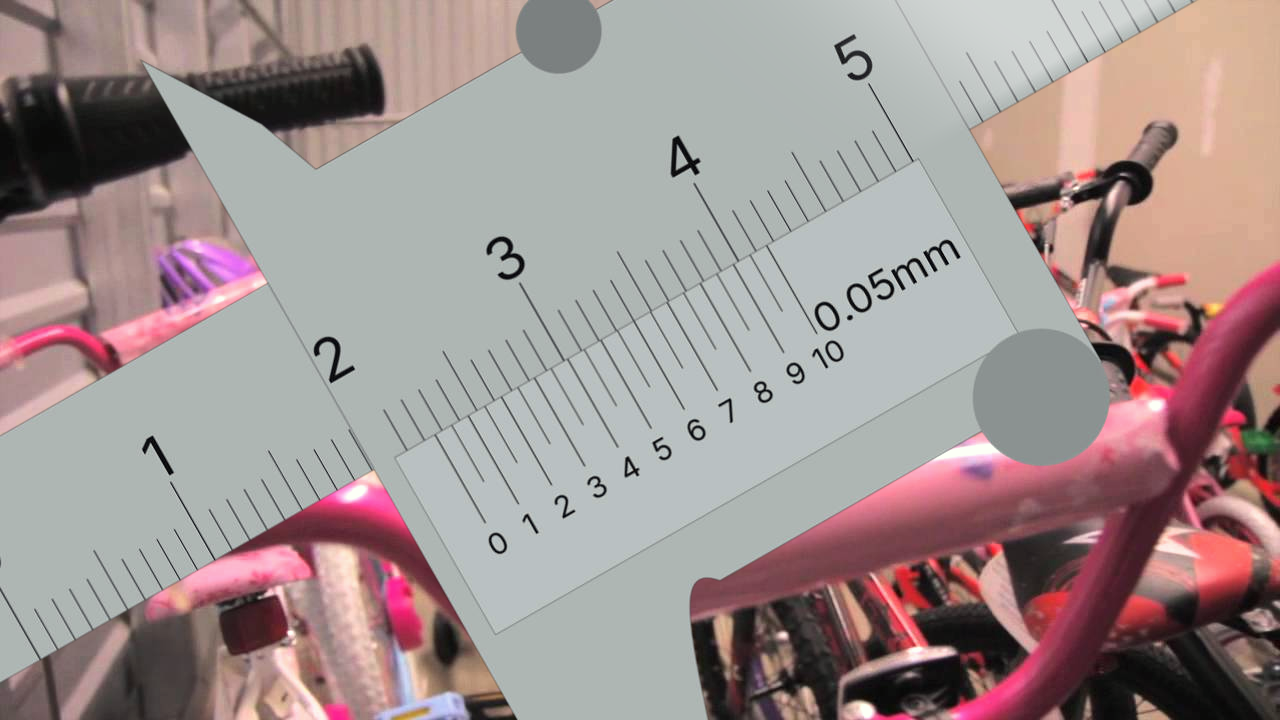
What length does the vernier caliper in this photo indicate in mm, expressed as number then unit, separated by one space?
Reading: 22.6 mm
